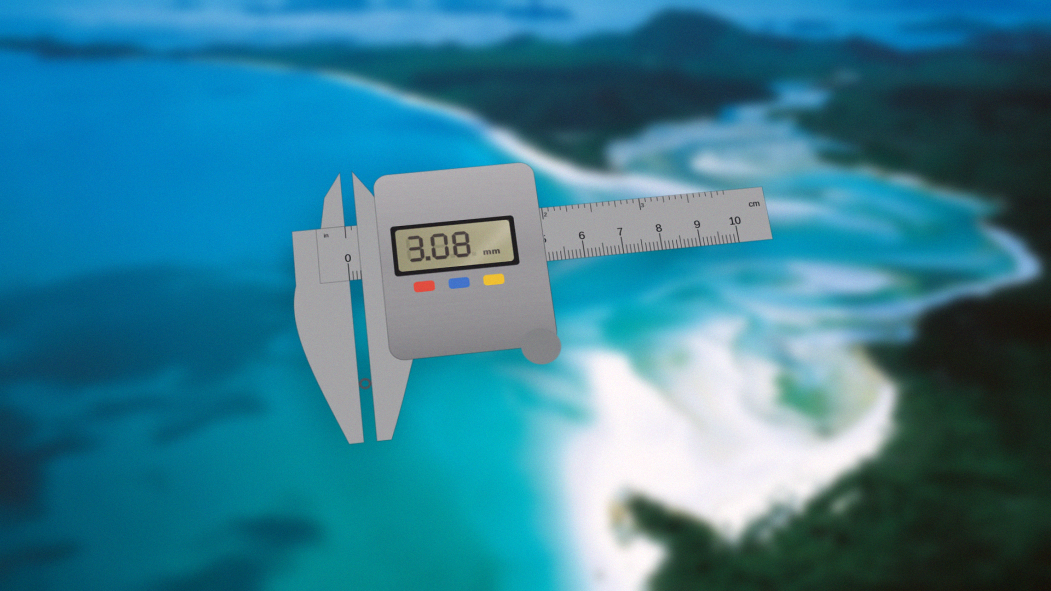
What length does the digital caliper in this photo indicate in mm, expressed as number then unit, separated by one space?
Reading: 3.08 mm
